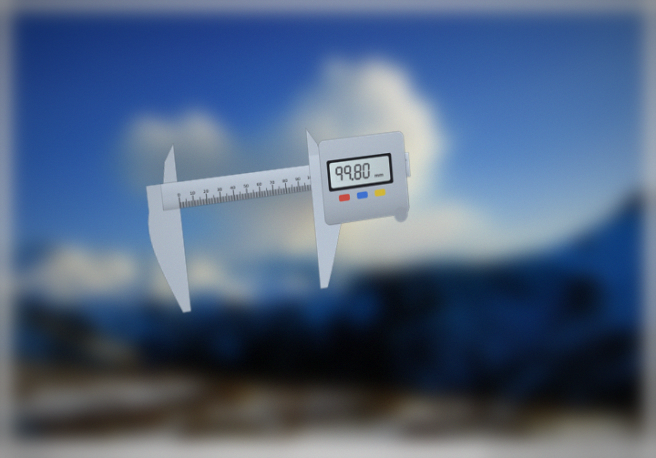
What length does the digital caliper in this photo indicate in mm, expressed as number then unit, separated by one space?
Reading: 99.80 mm
